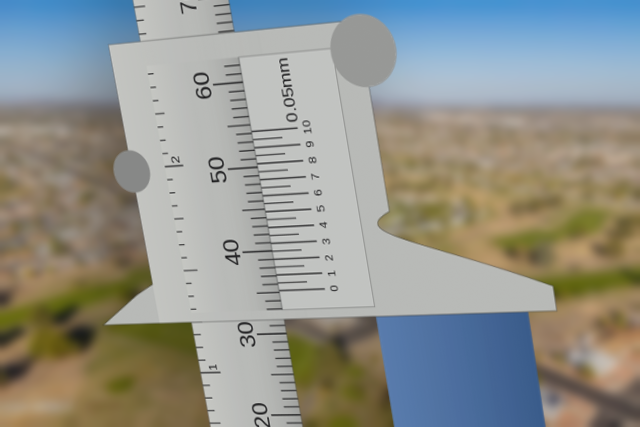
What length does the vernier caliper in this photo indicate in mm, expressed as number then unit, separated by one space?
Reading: 35.2 mm
